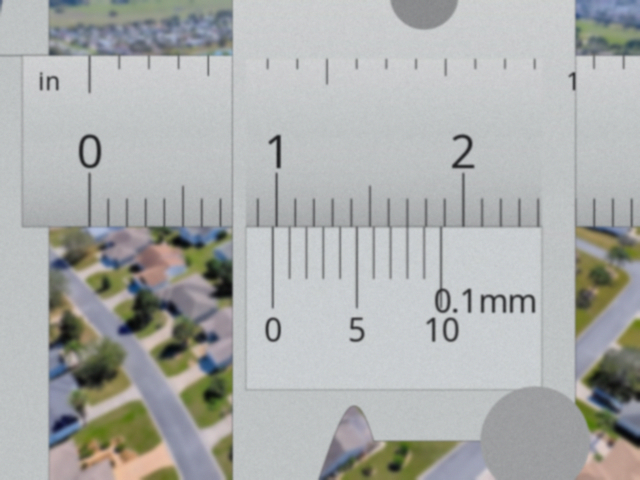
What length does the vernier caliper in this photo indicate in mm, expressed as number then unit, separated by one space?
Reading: 9.8 mm
